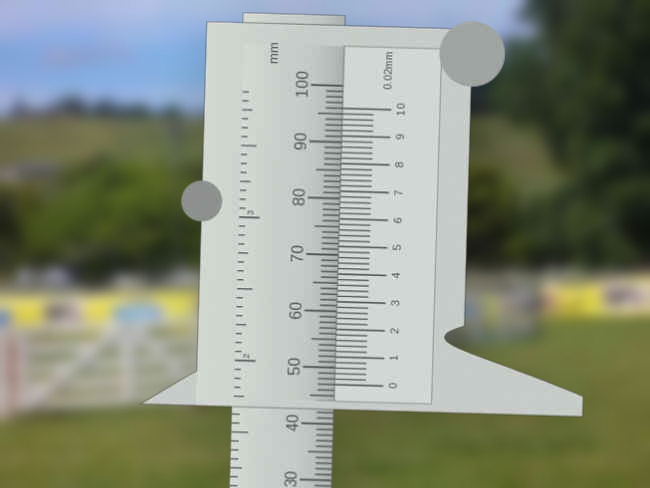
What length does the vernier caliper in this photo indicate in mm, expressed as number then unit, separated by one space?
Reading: 47.0 mm
